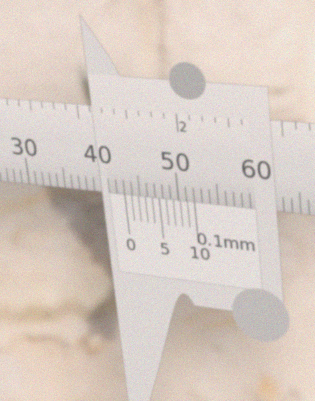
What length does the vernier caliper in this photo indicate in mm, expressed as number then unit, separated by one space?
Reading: 43.0 mm
